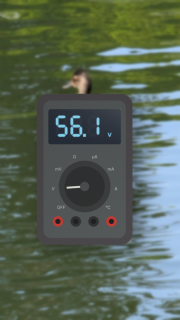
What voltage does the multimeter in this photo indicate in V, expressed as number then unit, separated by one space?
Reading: 56.1 V
